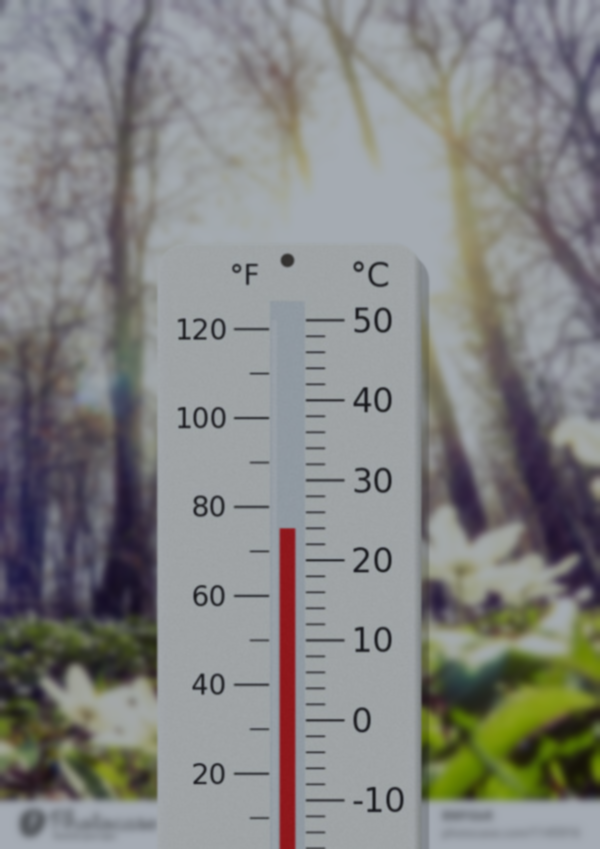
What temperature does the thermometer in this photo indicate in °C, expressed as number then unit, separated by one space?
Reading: 24 °C
